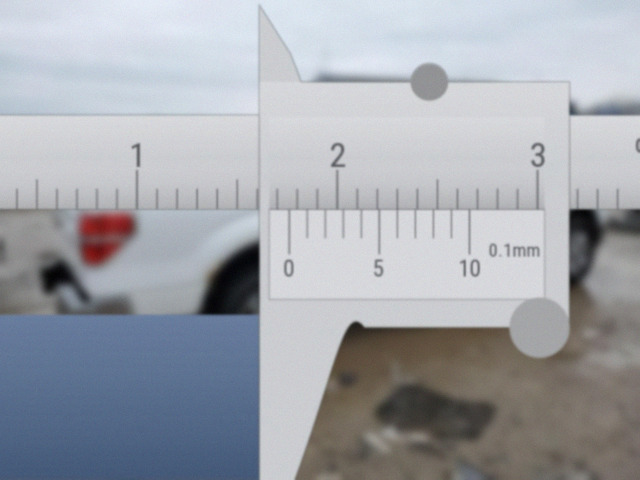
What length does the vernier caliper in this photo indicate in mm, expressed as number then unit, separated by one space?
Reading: 17.6 mm
